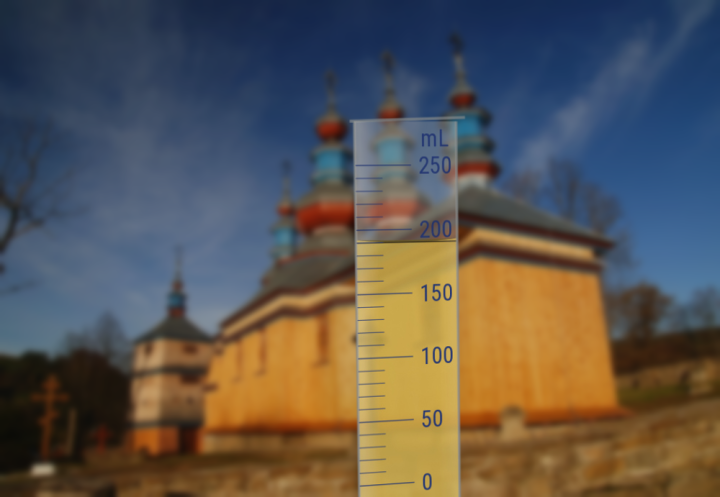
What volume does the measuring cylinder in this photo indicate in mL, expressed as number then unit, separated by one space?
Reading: 190 mL
